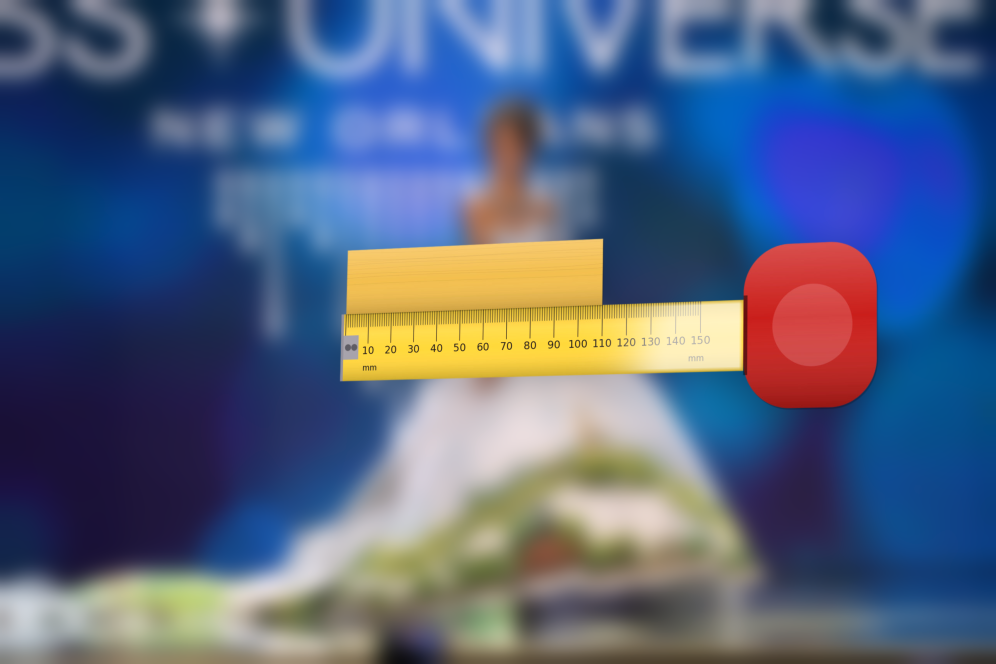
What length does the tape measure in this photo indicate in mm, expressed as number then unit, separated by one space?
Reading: 110 mm
